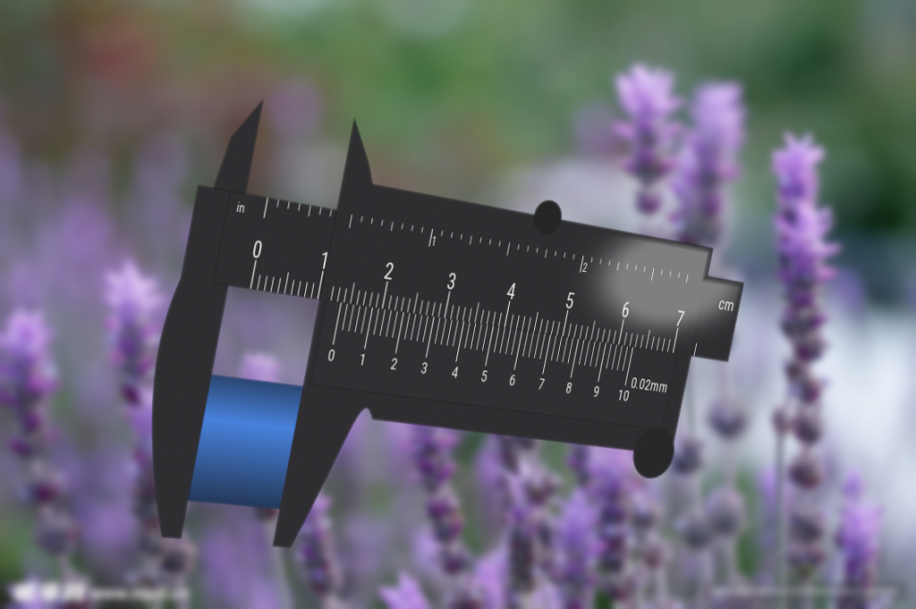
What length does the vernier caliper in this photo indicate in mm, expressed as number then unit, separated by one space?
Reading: 13.6 mm
